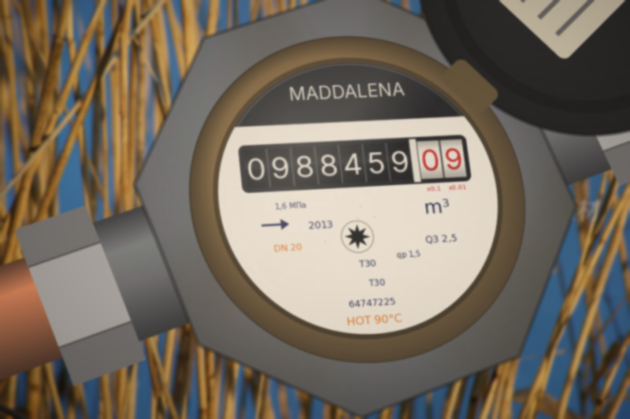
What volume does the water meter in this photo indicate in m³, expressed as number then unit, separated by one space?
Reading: 988459.09 m³
